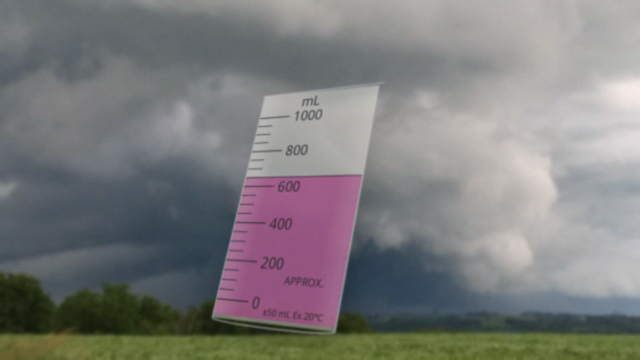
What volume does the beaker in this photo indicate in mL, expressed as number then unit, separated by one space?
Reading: 650 mL
